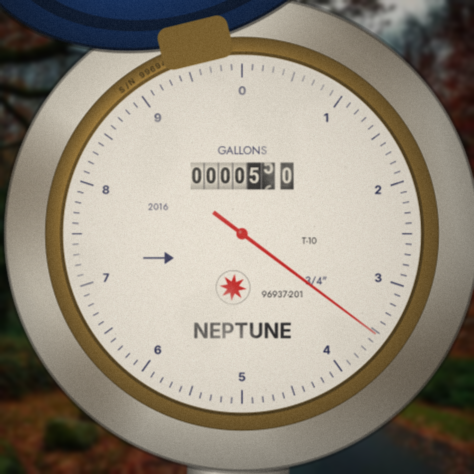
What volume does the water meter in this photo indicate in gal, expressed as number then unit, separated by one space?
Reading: 553.5 gal
